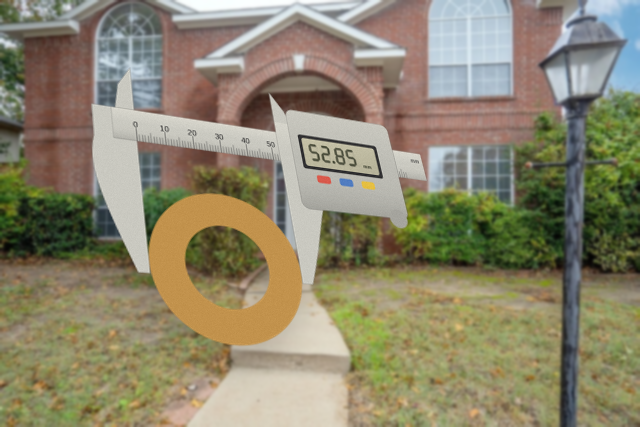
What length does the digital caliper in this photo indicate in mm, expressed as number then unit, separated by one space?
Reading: 52.85 mm
